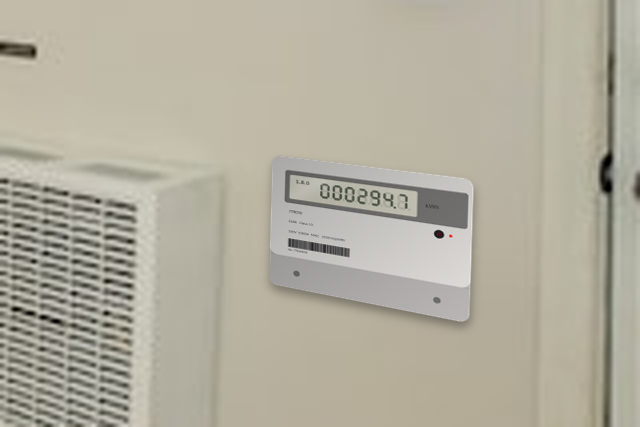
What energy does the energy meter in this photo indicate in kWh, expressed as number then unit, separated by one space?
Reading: 294.7 kWh
